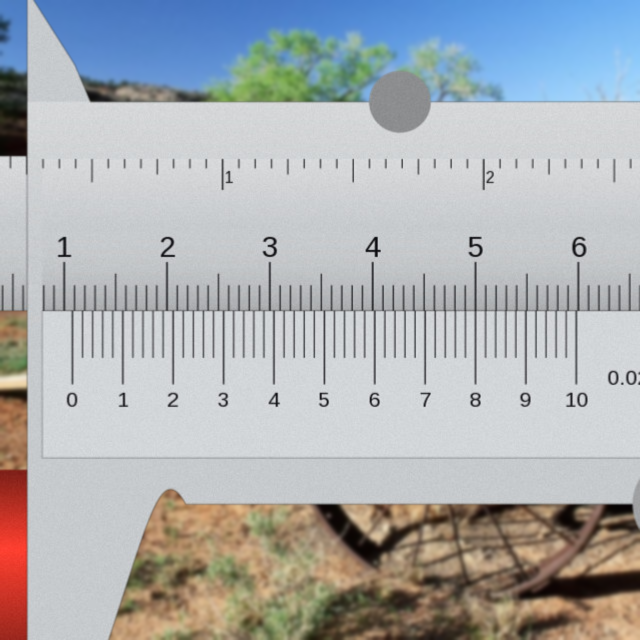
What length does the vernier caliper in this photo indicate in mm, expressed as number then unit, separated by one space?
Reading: 10.8 mm
